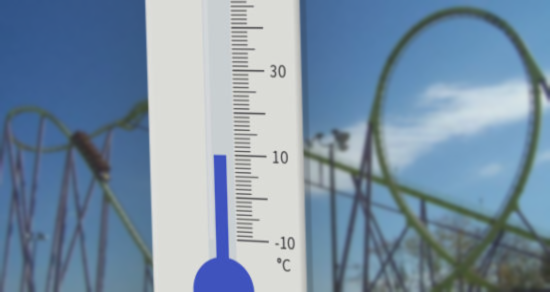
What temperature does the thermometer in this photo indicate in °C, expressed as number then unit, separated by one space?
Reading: 10 °C
